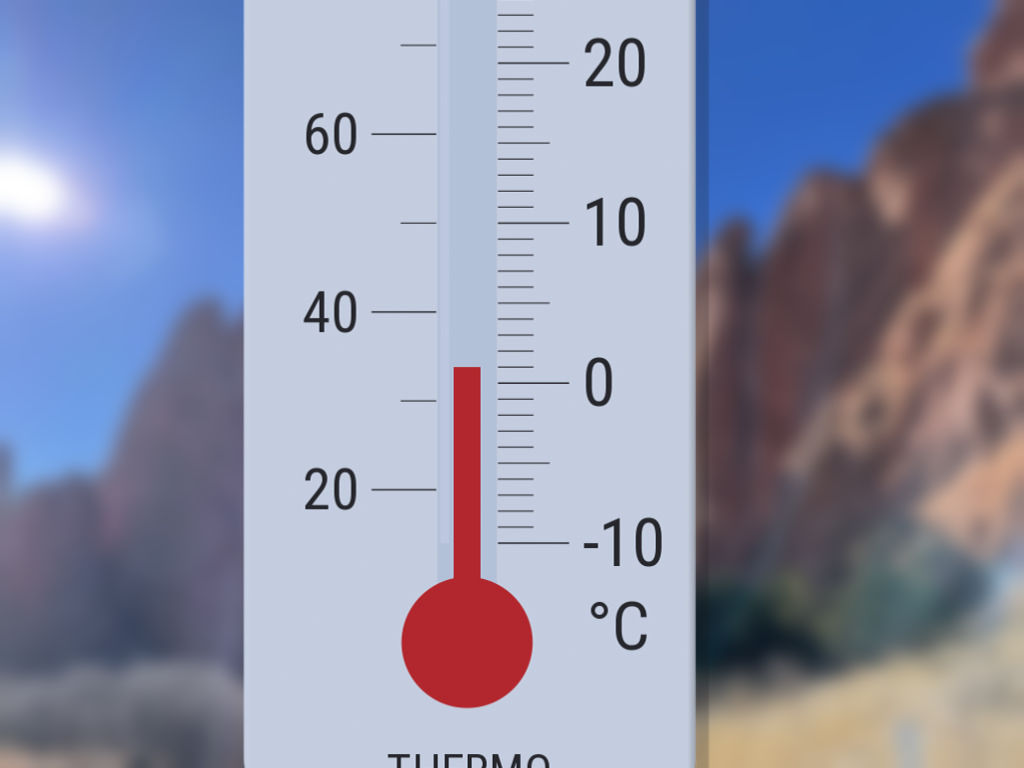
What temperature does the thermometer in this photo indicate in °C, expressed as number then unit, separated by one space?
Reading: 1 °C
